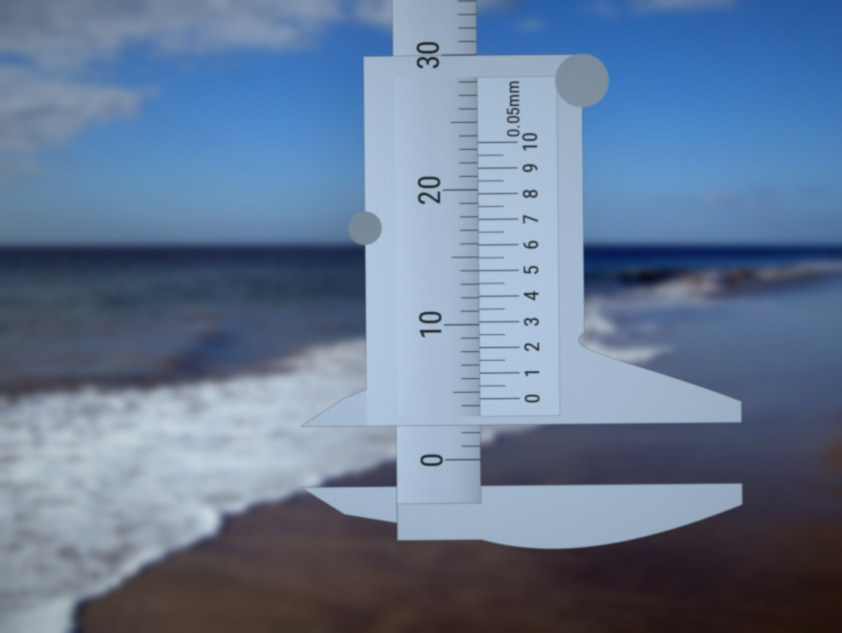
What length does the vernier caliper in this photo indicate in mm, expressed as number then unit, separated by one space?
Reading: 4.5 mm
